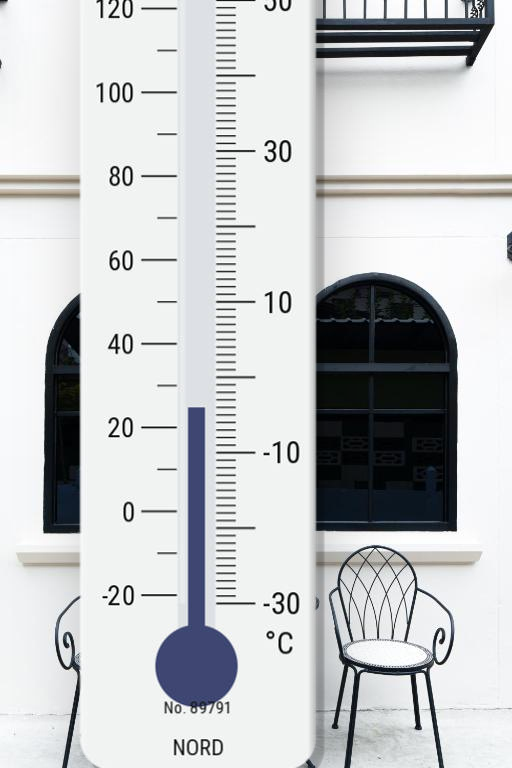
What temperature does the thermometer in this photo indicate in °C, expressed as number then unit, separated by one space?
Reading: -4 °C
